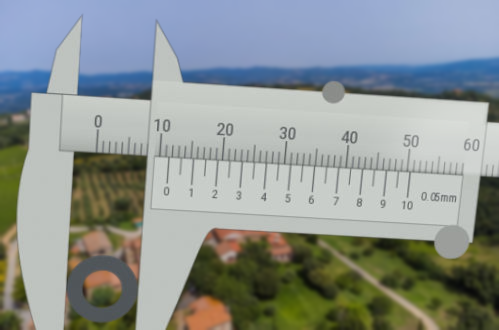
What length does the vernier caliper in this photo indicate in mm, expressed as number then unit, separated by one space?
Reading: 11.5 mm
